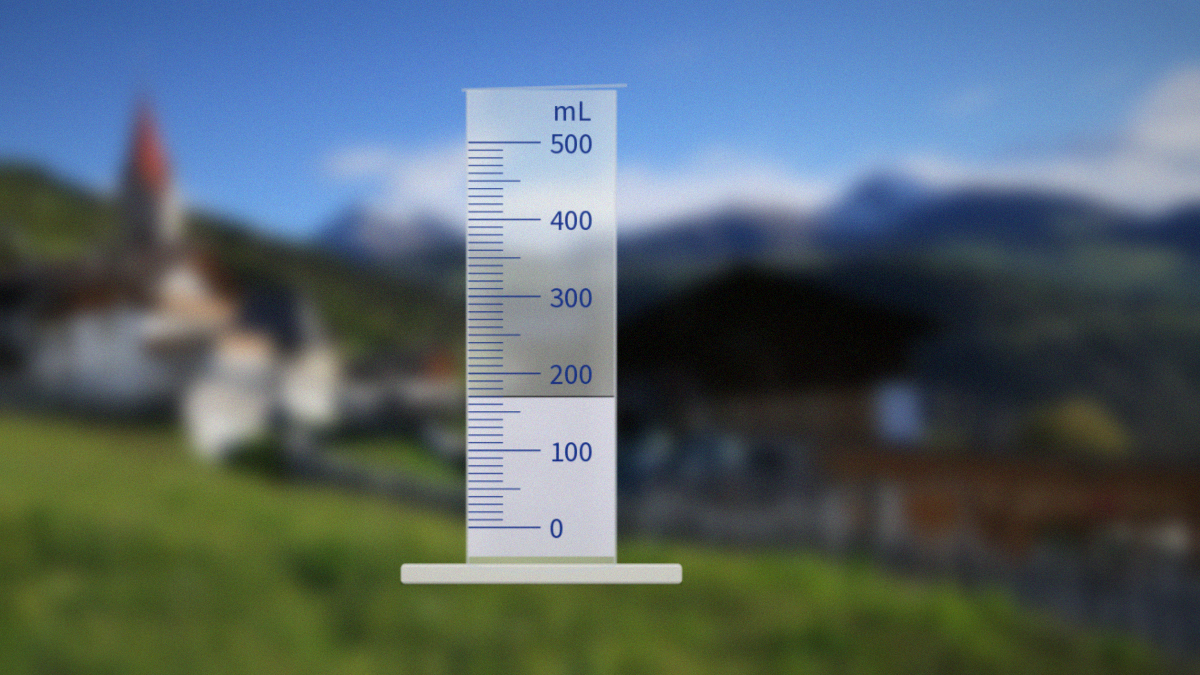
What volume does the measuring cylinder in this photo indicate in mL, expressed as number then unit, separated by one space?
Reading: 170 mL
